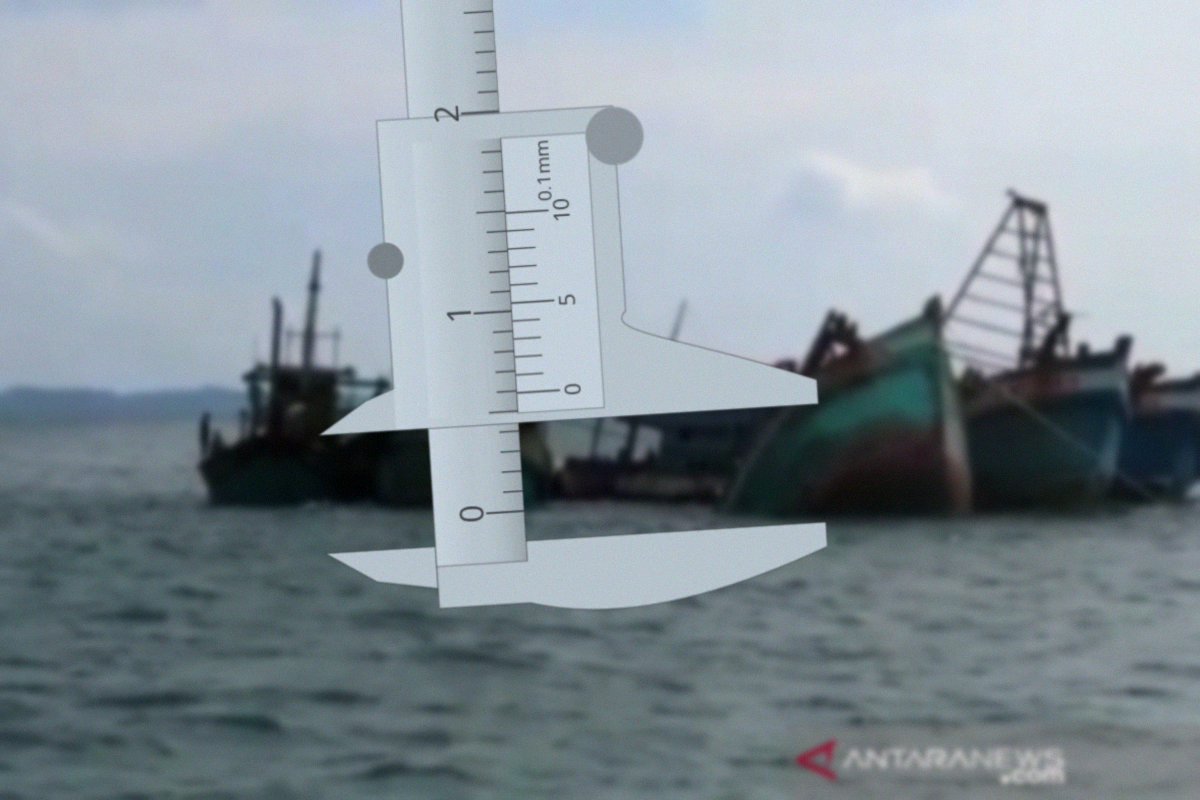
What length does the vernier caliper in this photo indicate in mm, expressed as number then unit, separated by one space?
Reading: 5.9 mm
